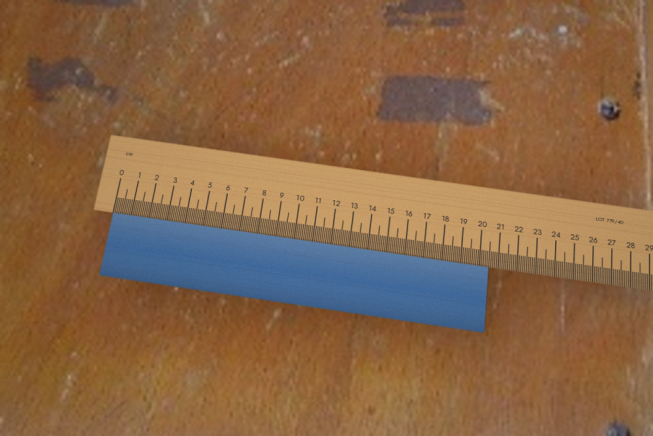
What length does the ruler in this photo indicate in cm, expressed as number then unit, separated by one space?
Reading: 20.5 cm
